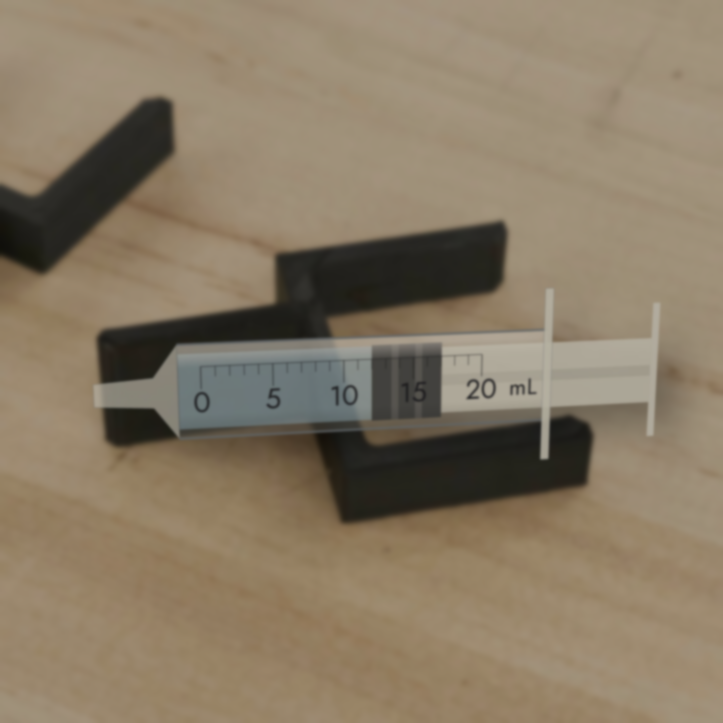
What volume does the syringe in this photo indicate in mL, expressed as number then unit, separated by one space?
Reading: 12 mL
